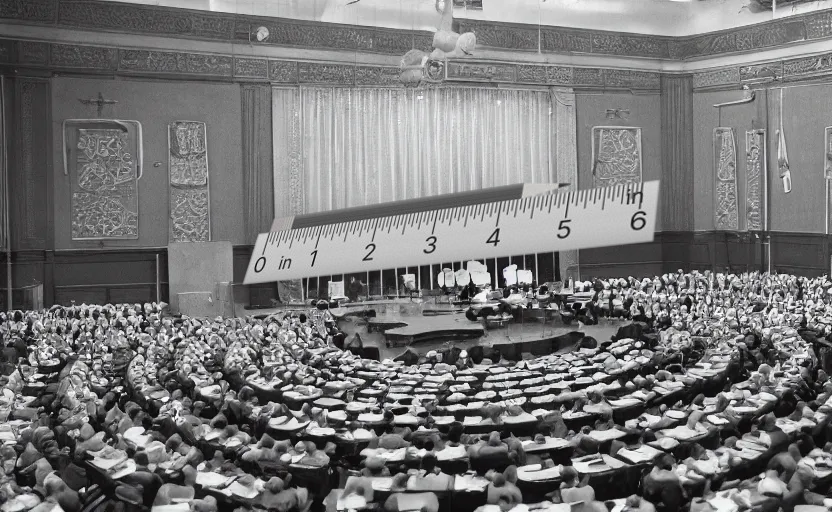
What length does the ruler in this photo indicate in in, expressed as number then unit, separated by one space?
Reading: 5 in
